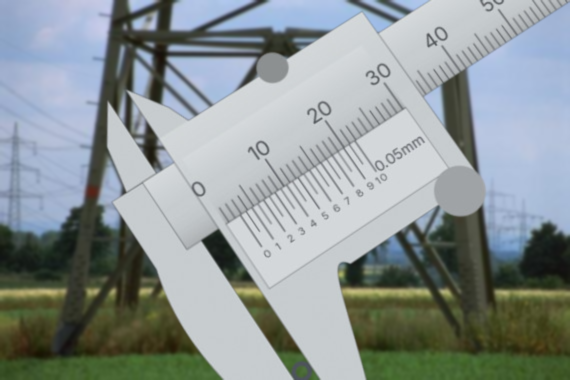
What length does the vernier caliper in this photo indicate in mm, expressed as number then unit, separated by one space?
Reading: 2.8 mm
